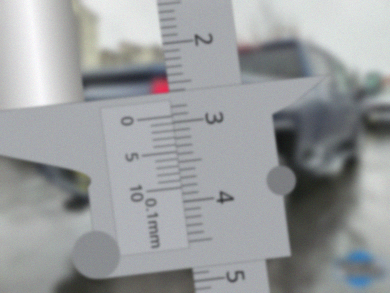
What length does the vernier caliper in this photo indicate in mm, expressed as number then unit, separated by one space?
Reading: 29.2 mm
